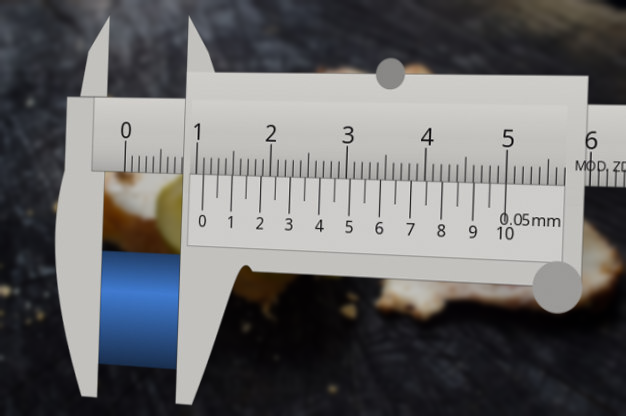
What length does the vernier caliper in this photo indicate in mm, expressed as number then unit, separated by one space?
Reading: 11.0 mm
